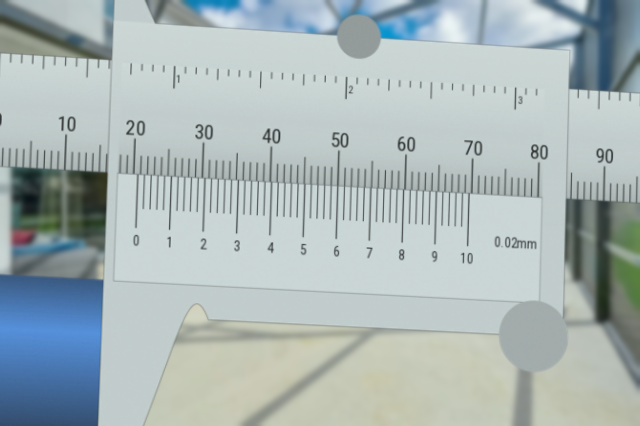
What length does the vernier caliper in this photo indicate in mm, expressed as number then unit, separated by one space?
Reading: 20.6 mm
